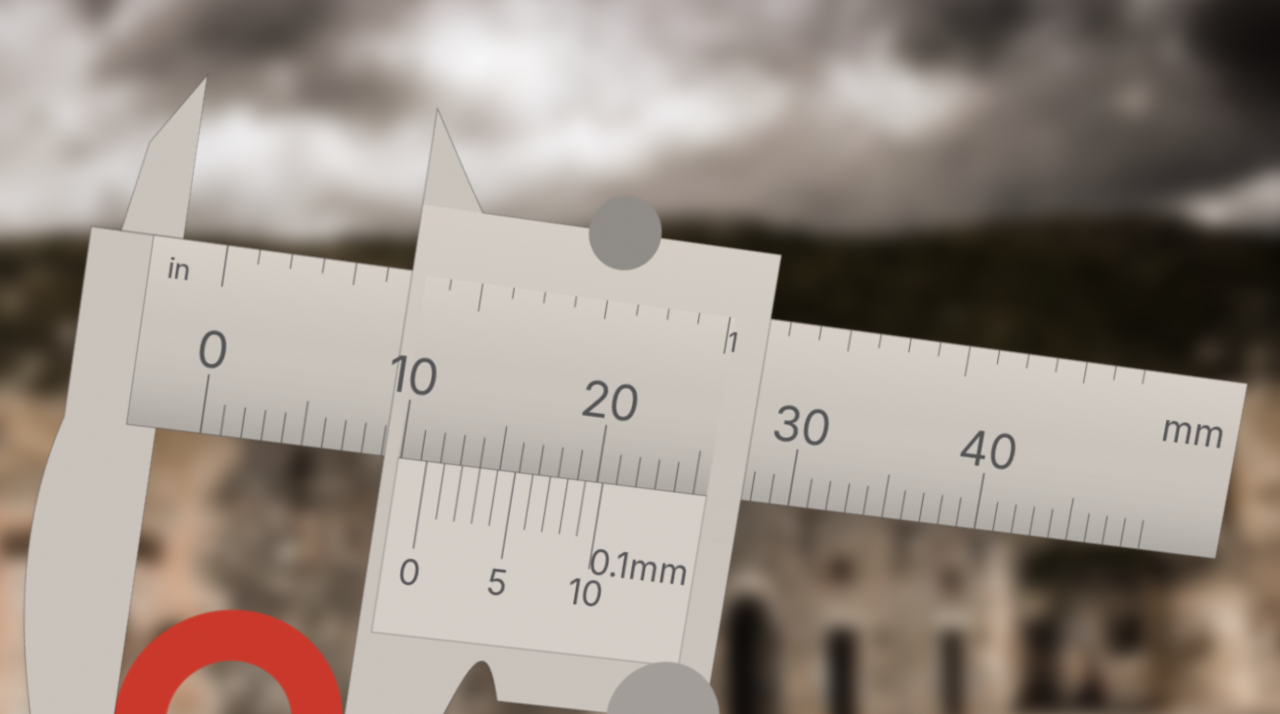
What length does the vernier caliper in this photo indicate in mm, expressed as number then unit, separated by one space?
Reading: 11.3 mm
